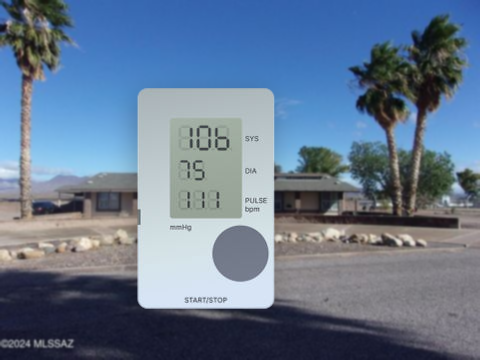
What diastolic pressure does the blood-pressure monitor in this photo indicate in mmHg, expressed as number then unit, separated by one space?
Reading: 75 mmHg
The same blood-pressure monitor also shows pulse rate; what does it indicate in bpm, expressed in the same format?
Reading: 111 bpm
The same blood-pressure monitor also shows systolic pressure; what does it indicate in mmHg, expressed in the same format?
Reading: 106 mmHg
